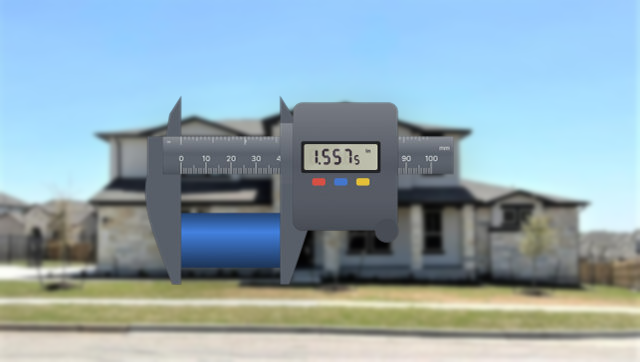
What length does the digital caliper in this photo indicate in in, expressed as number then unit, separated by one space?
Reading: 1.5575 in
